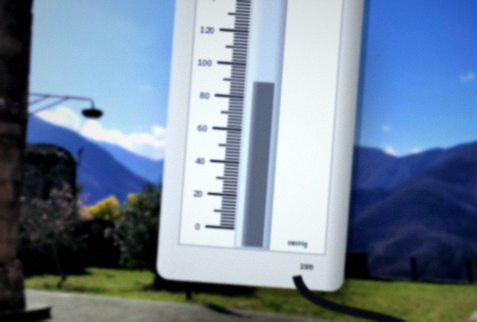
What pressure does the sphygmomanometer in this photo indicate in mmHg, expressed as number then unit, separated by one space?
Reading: 90 mmHg
